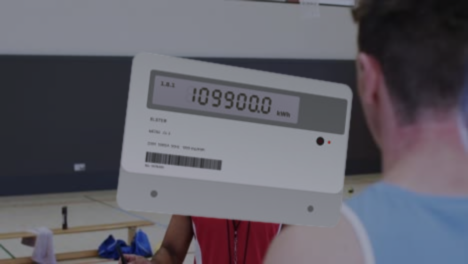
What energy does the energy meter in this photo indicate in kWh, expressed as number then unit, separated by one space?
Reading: 109900.0 kWh
